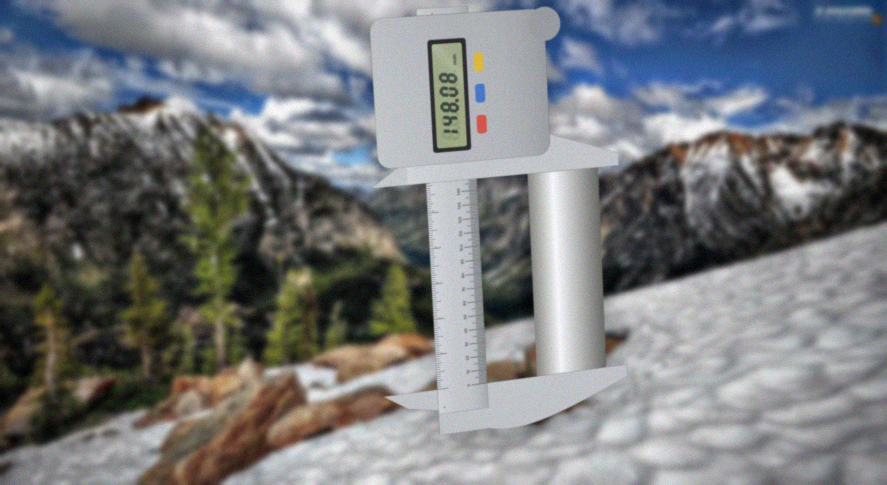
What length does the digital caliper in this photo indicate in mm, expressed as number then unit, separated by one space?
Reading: 148.08 mm
